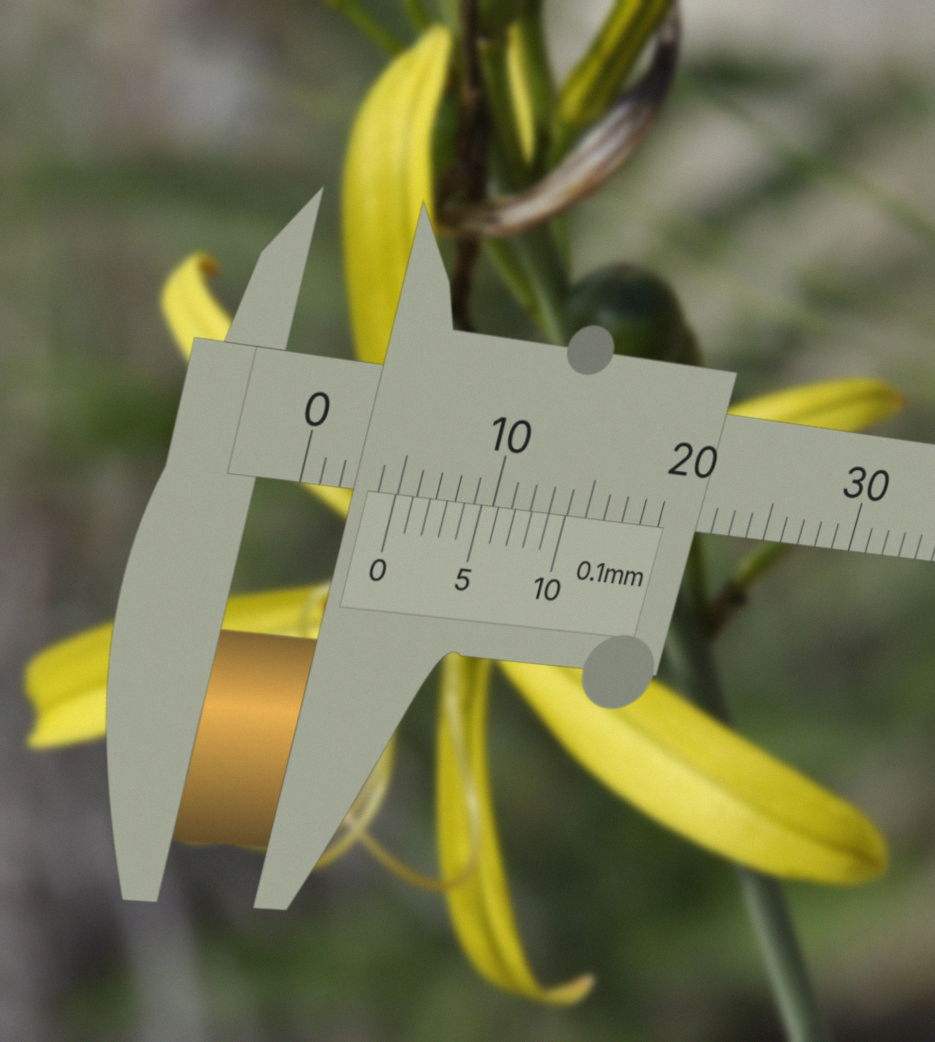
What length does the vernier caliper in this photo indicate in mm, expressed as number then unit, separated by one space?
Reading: 4.9 mm
